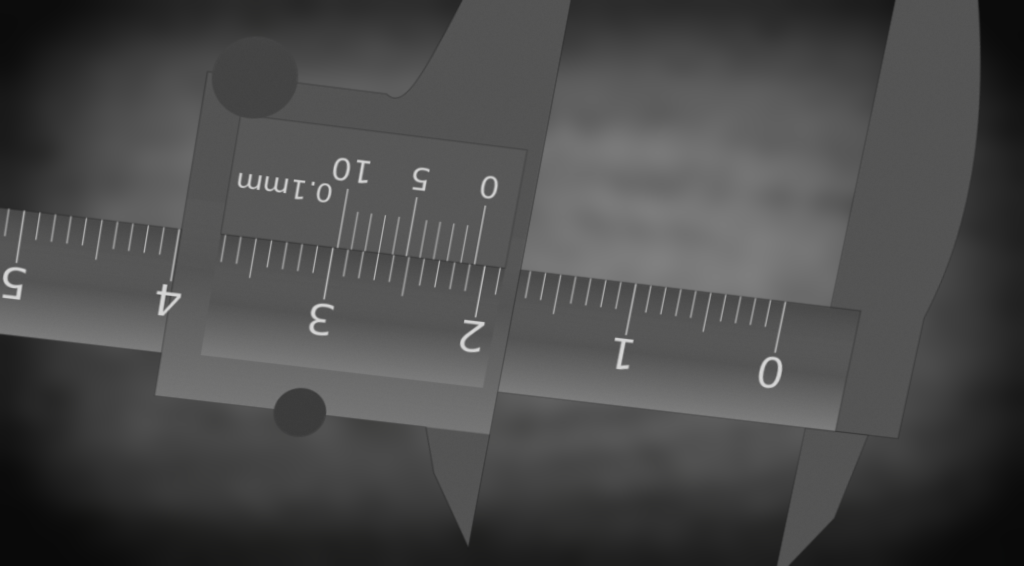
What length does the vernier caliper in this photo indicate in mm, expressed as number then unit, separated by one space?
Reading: 20.7 mm
